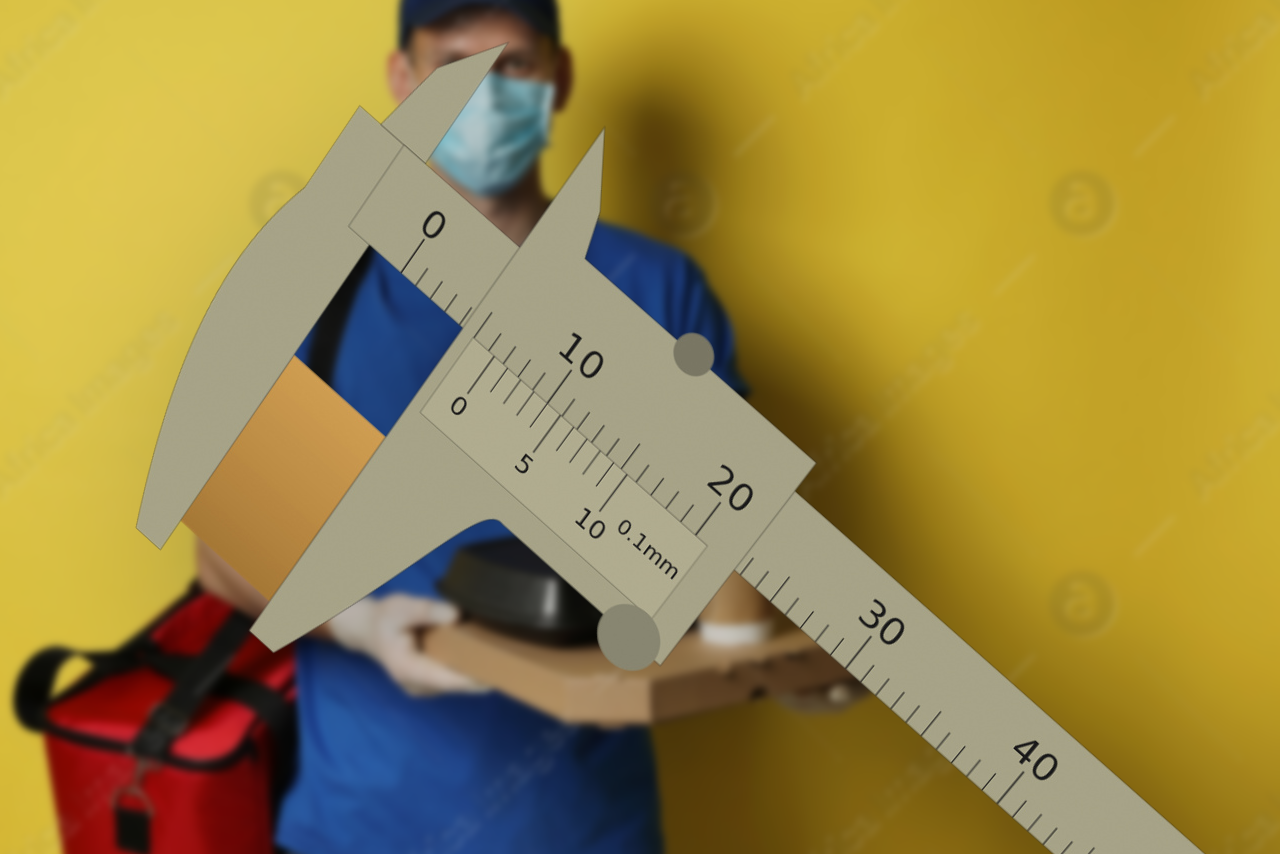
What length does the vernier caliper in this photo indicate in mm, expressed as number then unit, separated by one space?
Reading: 6.4 mm
